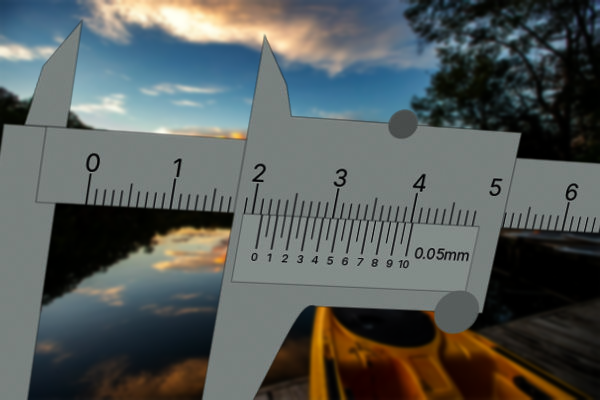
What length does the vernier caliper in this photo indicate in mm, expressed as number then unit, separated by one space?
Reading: 21.2 mm
